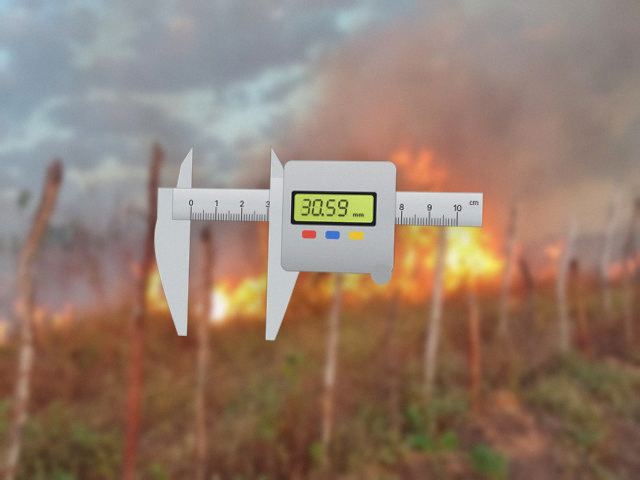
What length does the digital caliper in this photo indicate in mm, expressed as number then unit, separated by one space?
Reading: 30.59 mm
